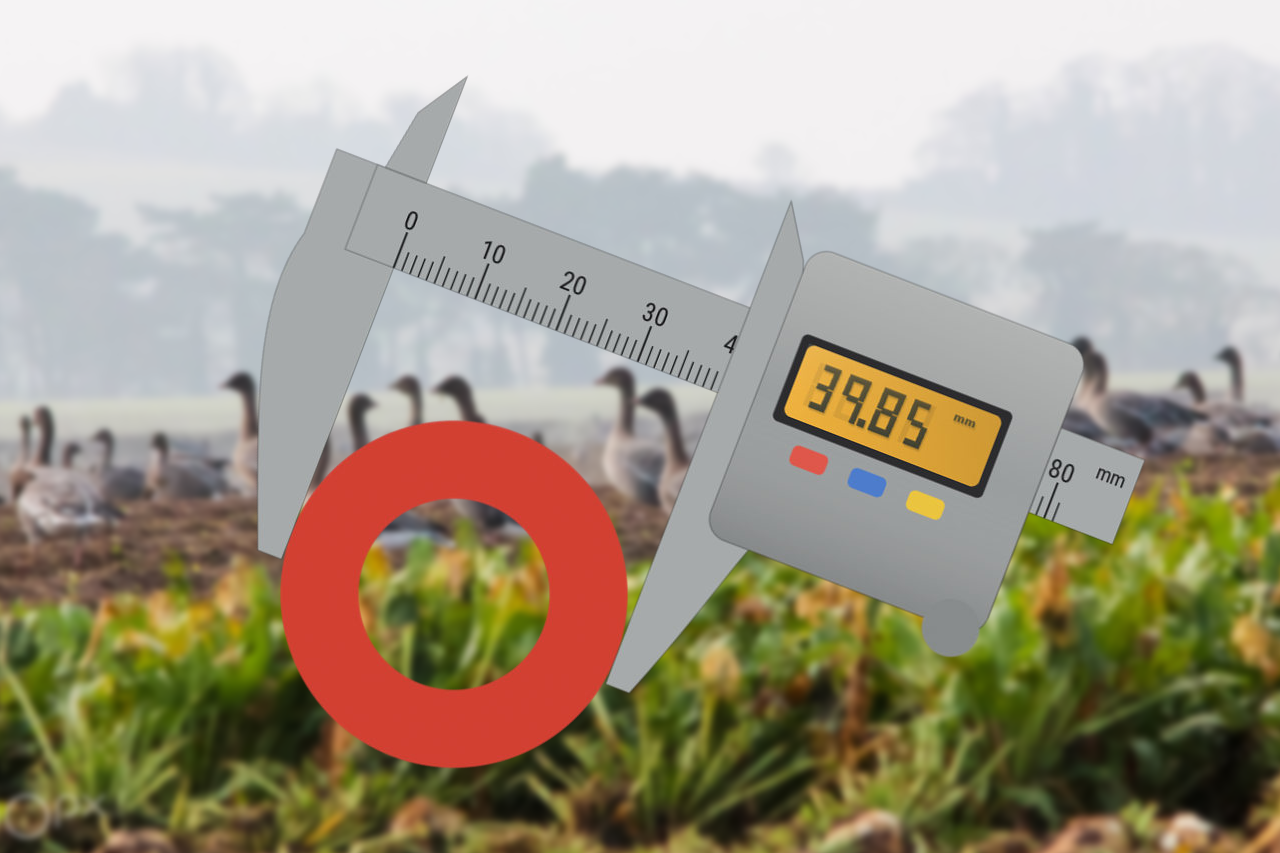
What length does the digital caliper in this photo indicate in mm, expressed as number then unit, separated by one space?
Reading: 39.85 mm
